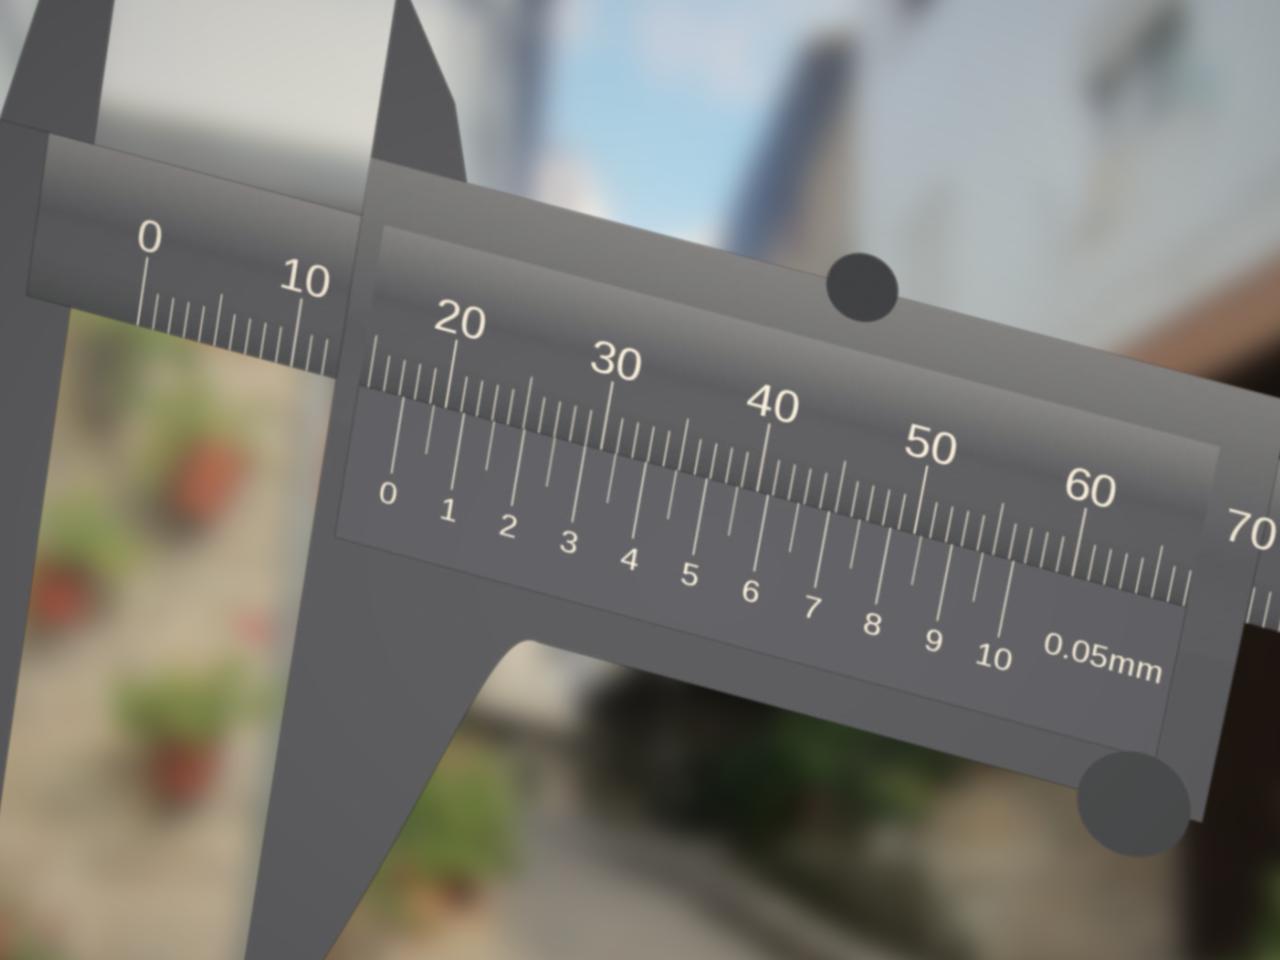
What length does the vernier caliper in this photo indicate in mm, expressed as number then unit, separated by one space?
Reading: 17.3 mm
